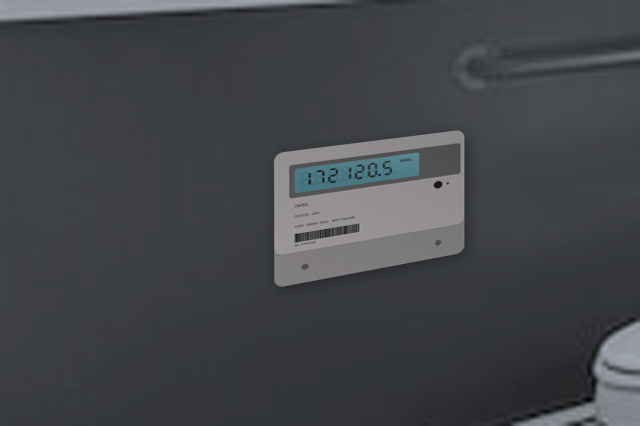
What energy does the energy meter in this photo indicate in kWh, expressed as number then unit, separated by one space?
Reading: 172120.5 kWh
